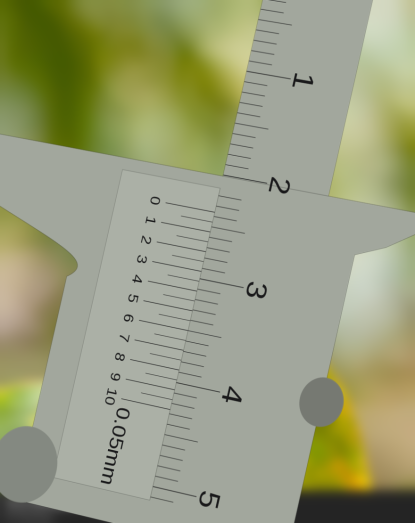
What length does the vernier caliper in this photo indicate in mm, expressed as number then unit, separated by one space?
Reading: 23.6 mm
